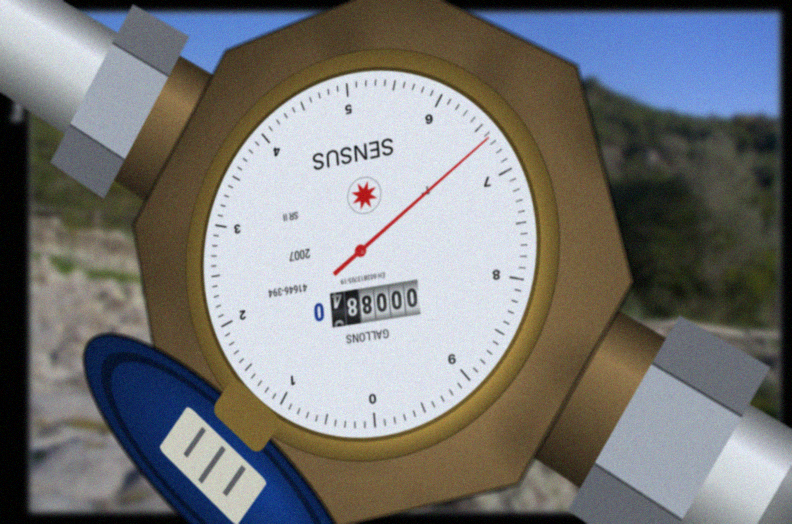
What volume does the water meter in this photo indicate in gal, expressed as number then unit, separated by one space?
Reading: 8836.6 gal
